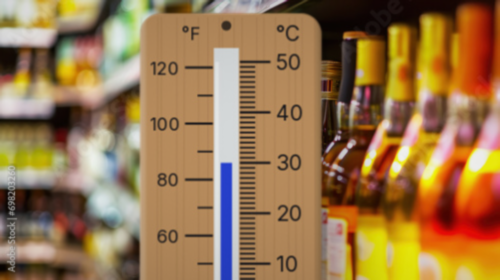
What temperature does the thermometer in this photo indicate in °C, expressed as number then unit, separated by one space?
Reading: 30 °C
